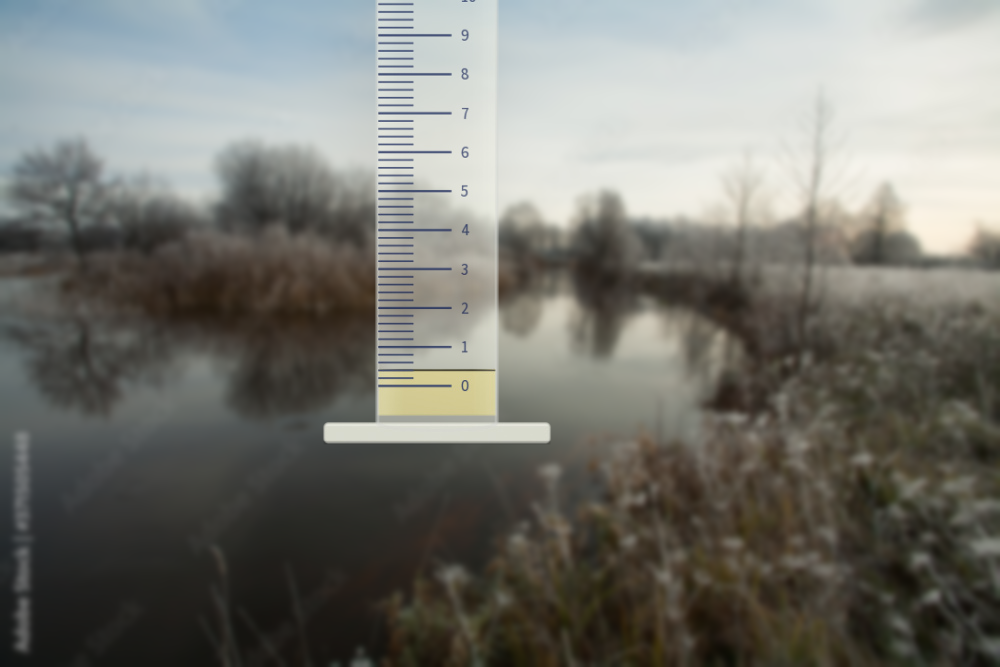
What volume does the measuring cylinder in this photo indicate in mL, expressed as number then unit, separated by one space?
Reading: 0.4 mL
